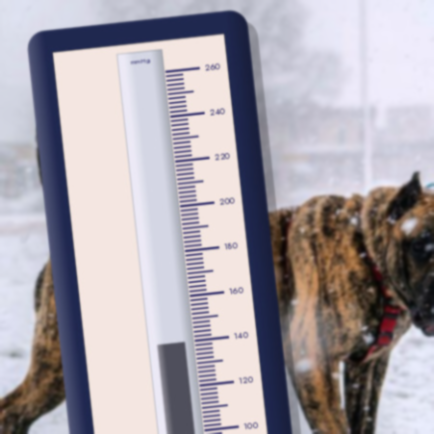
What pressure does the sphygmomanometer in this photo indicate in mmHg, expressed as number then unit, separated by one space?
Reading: 140 mmHg
